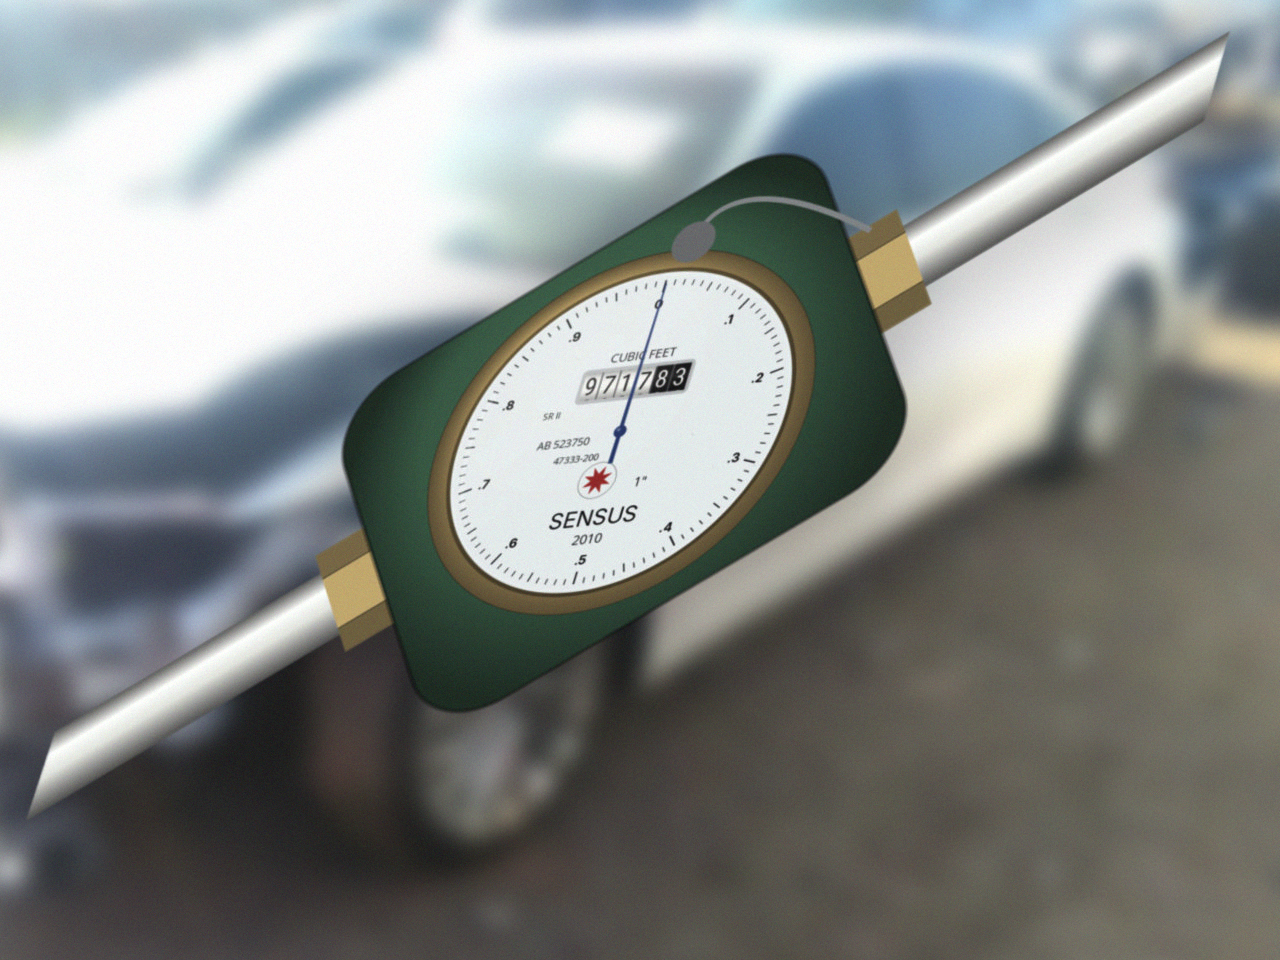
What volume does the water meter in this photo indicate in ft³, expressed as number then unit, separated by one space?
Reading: 971783.00 ft³
